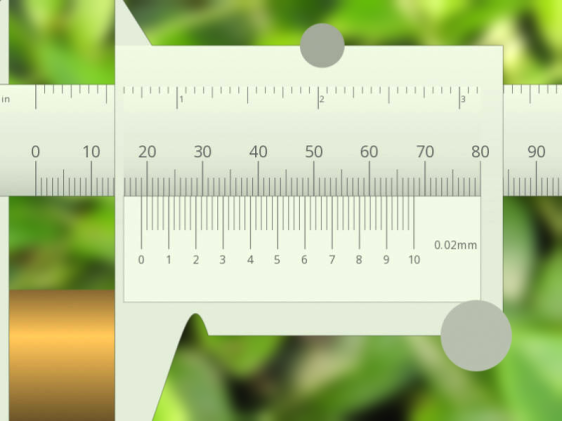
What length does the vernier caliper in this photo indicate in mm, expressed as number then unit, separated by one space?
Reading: 19.0 mm
